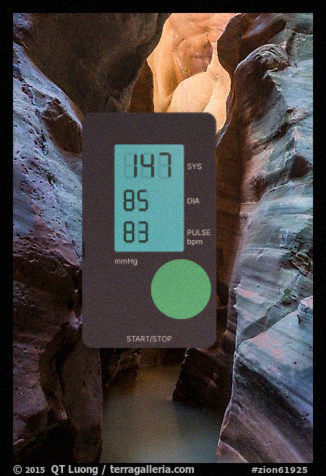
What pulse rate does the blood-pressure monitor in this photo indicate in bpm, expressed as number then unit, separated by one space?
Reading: 83 bpm
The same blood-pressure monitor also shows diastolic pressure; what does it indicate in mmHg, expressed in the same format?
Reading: 85 mmHg
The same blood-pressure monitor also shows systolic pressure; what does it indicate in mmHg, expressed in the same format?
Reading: 147 mmHg
